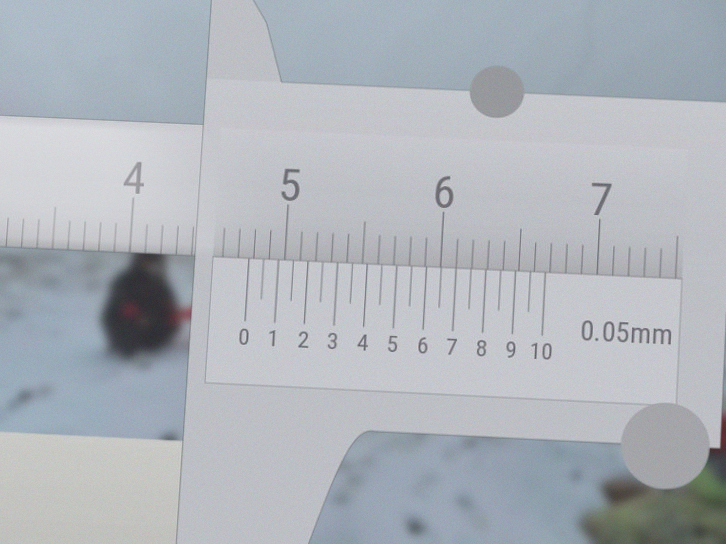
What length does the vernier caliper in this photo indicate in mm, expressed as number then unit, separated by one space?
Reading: 47.7 mm
